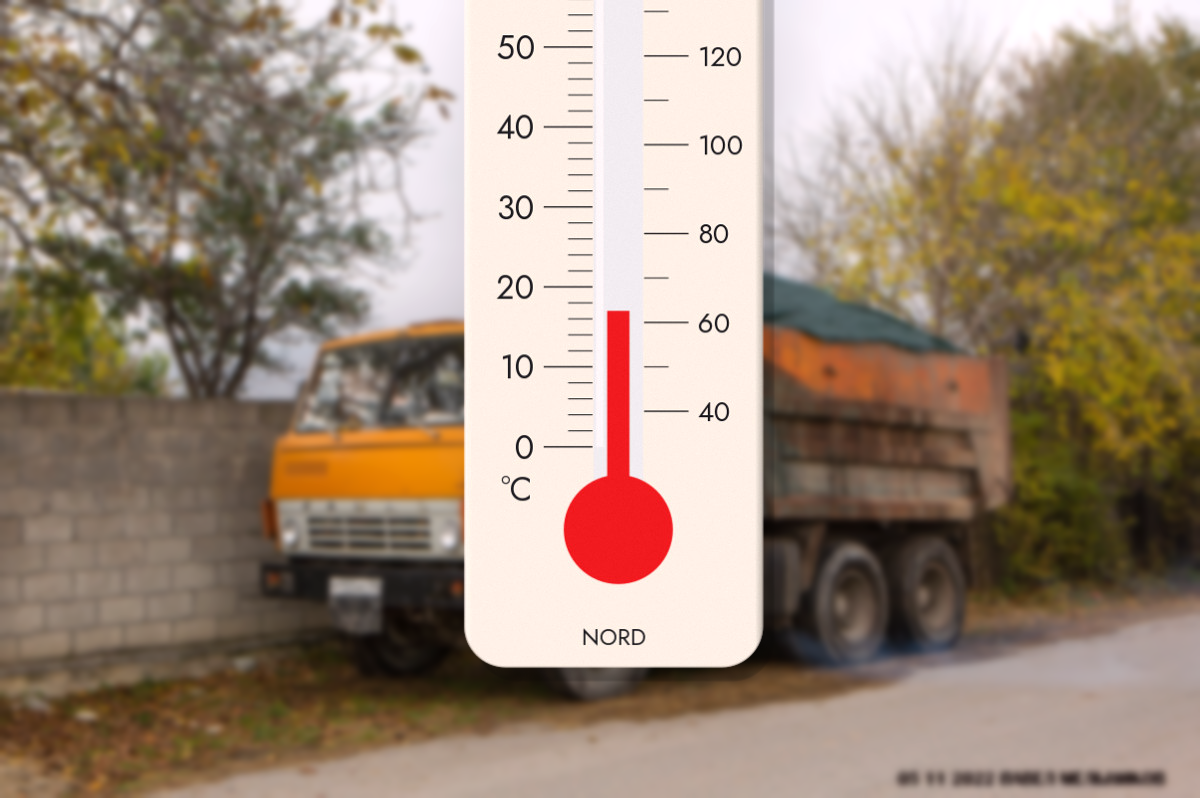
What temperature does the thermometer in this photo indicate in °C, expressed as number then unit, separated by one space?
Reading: 17 °C
